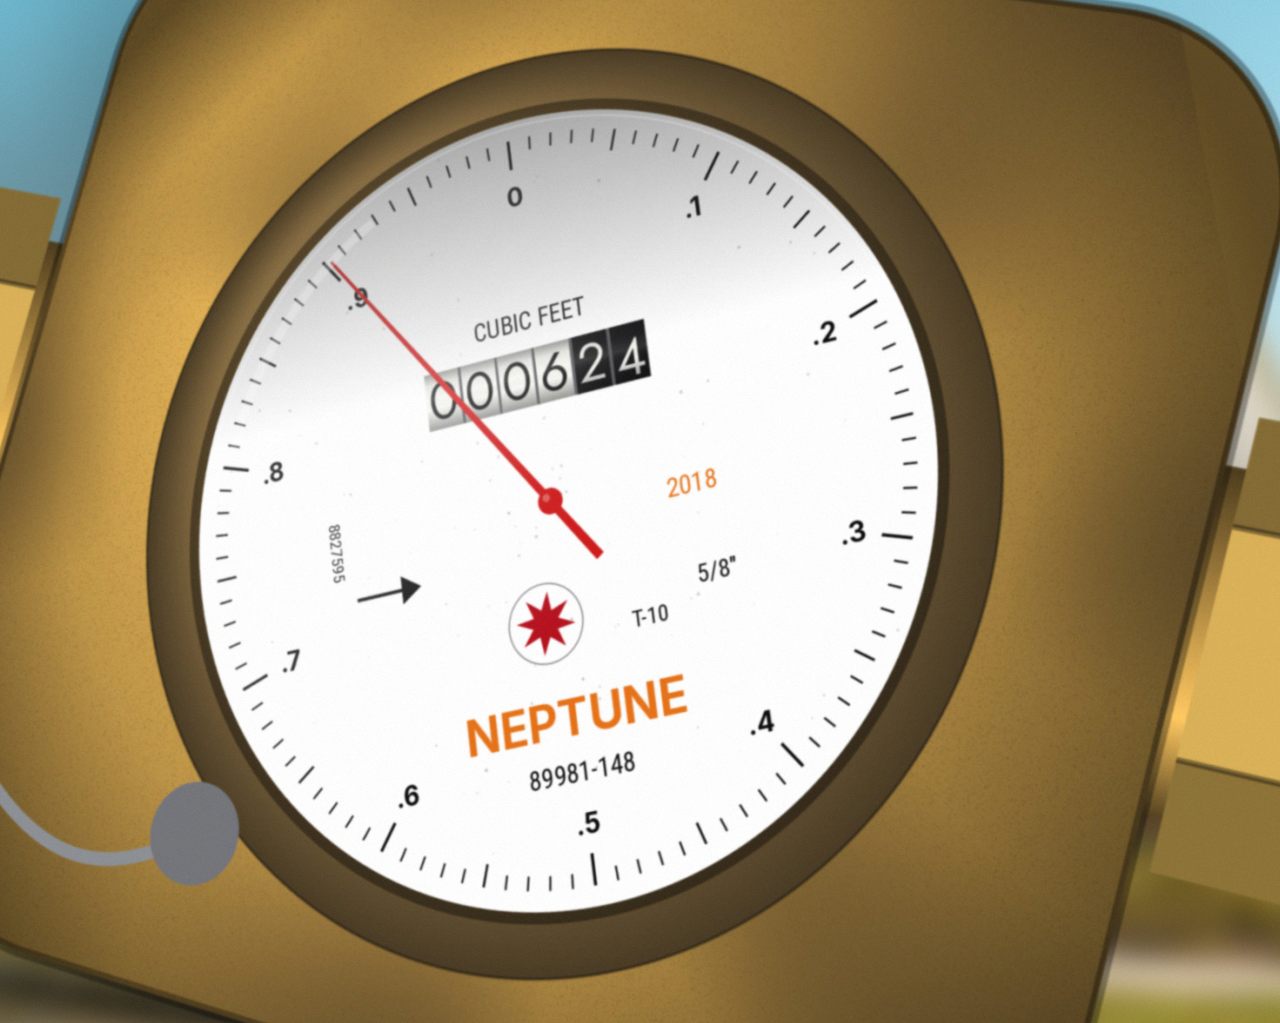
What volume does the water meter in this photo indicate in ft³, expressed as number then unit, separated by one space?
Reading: 623.90 ft³
